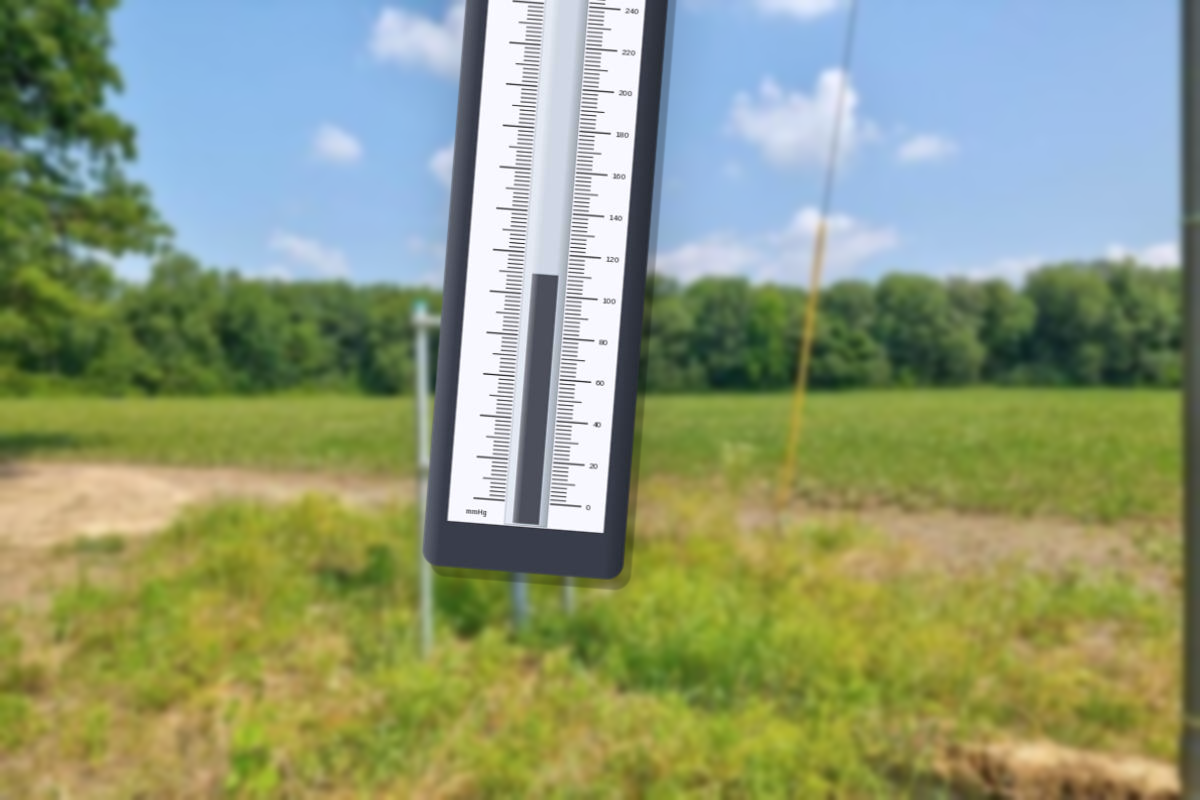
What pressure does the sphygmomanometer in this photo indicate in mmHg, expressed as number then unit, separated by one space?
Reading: 110 mmHg
